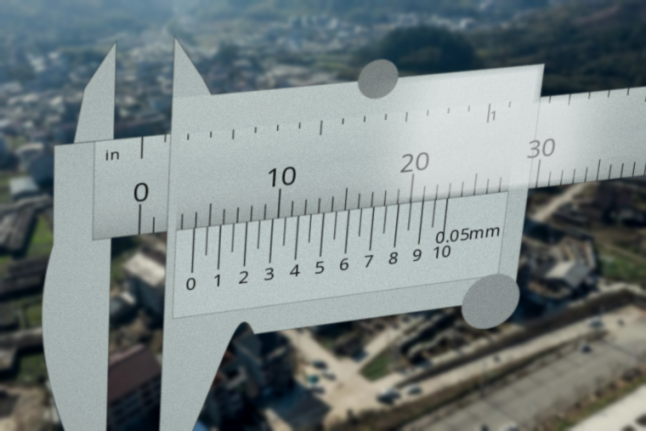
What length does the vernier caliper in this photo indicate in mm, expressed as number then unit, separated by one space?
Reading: 3.9 mm
